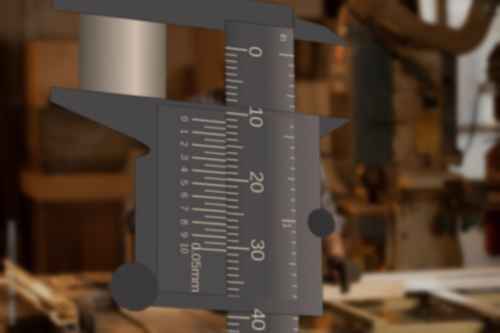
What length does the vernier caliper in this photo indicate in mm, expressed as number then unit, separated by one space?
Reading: 11.5 mm
